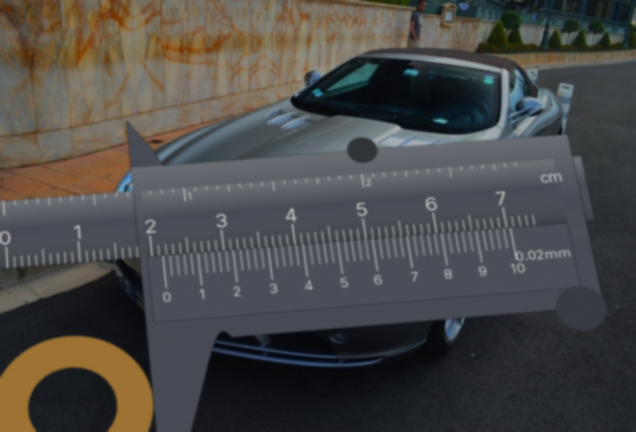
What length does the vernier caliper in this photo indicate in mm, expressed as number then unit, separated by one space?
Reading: 21.5 mm
